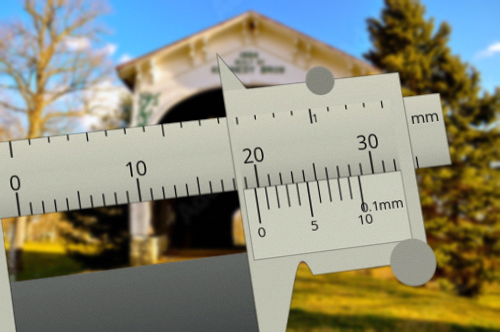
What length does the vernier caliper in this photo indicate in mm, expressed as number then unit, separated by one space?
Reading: 19.7 mm
